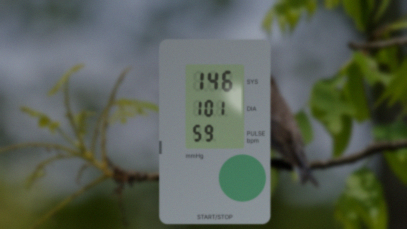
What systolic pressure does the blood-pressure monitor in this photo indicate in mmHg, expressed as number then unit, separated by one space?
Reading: 146 mmHg
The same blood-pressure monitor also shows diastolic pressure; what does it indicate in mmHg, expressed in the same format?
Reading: 101 mmHg
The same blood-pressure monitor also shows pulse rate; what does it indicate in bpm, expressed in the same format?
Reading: 59 bpm
